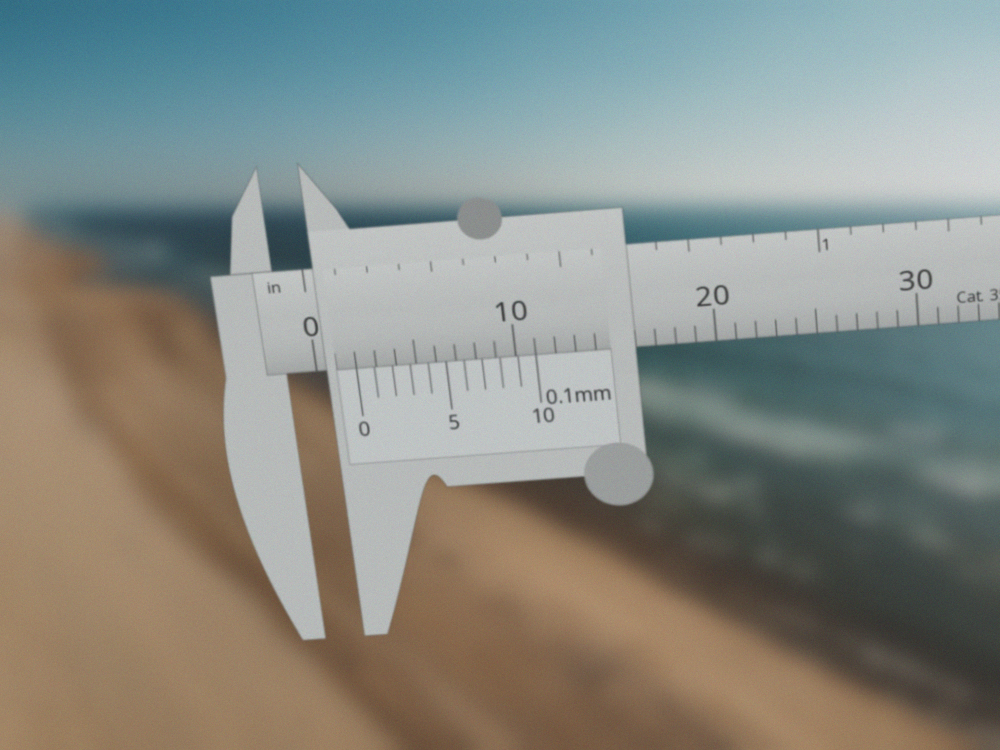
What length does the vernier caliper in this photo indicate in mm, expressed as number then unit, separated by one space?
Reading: 2.0 mm
